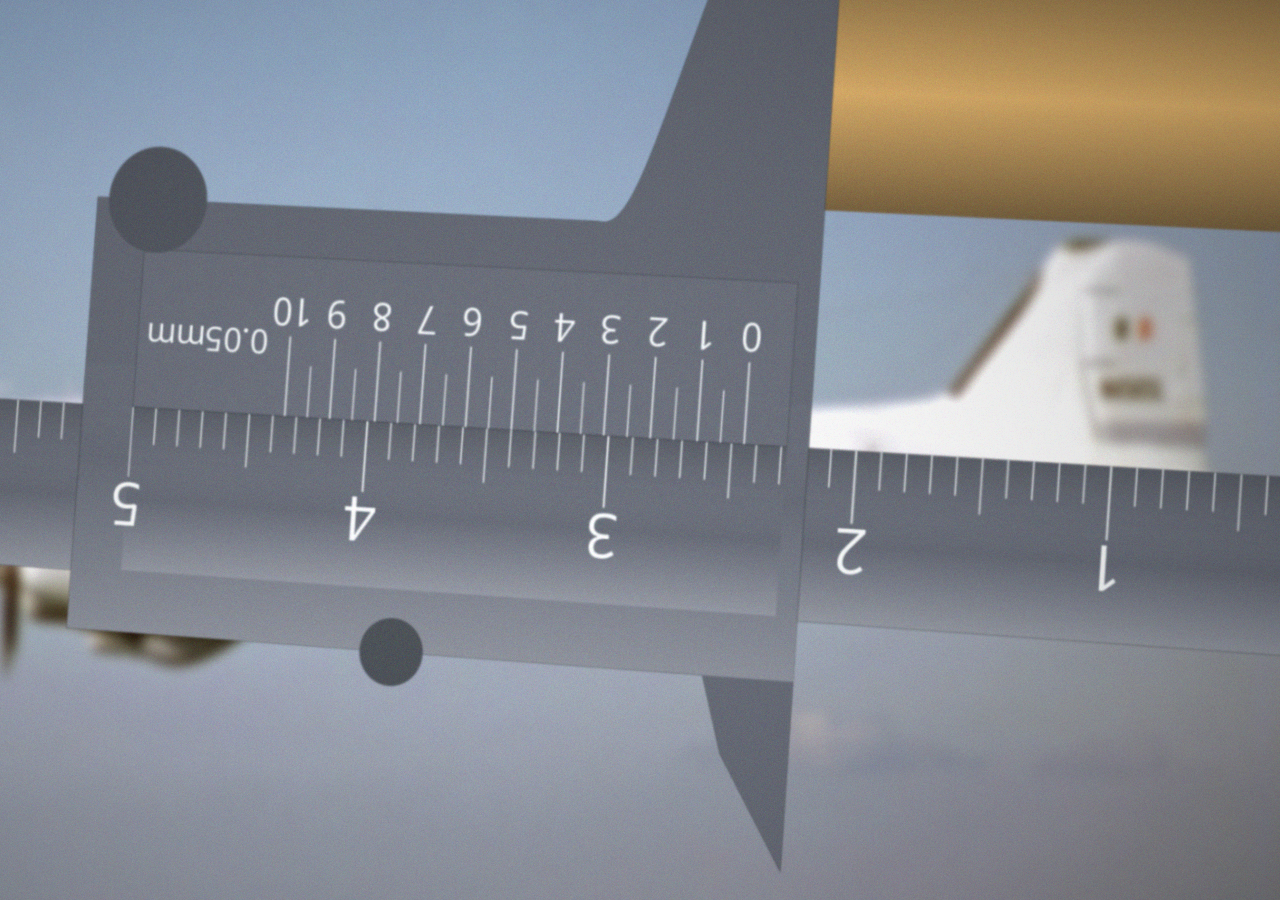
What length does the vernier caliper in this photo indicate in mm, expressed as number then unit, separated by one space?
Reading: 24.5 mm
